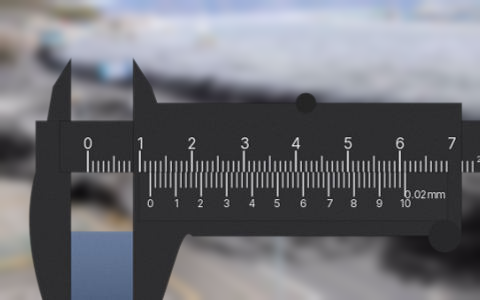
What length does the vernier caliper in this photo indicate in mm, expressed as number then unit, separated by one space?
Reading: 12.0 mm
